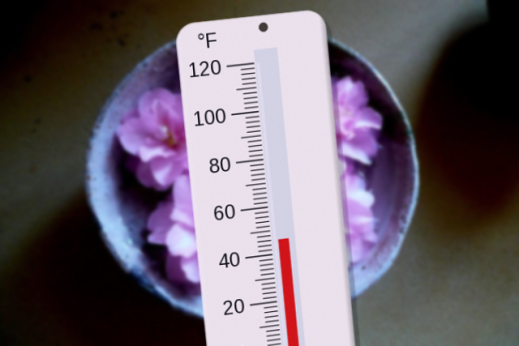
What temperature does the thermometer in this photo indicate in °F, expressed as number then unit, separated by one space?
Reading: 46 °F
